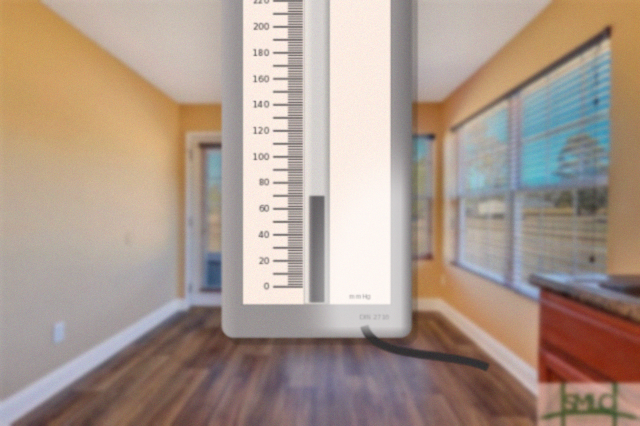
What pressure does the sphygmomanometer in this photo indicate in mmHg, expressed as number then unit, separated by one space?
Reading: 70 mmHg
